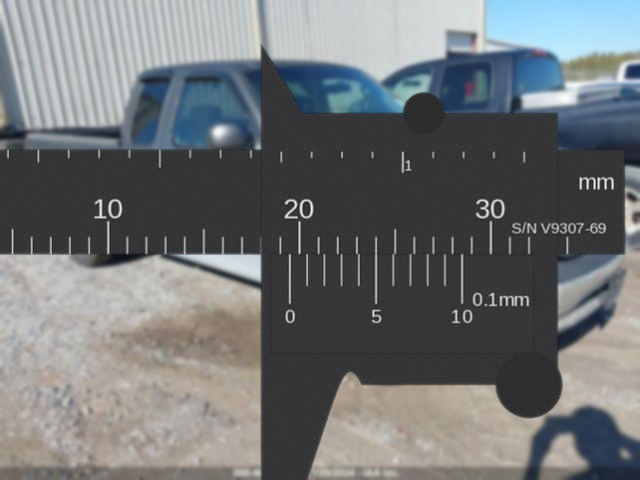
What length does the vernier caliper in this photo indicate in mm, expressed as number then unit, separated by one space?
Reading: 19.5 mm
